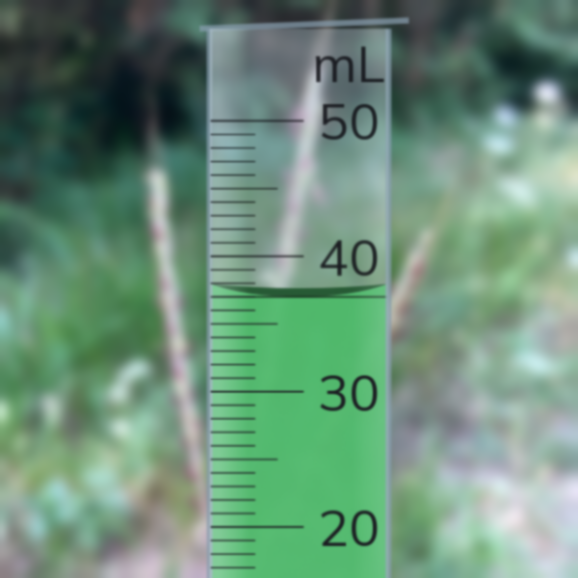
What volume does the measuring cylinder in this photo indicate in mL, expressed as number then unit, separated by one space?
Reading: 37 mL
